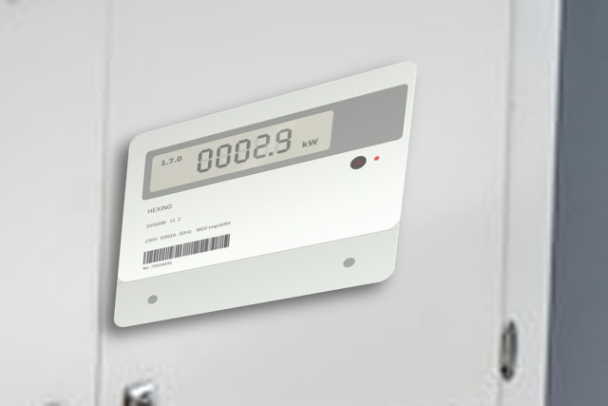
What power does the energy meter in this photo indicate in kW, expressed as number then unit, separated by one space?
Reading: 2.9 kW
